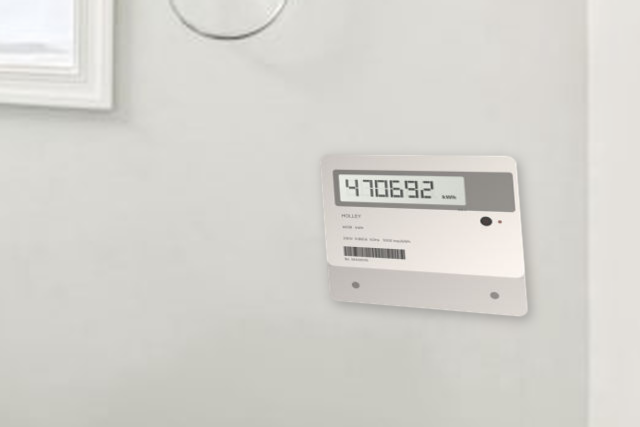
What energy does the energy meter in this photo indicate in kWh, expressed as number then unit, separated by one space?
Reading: 470692 kWh
